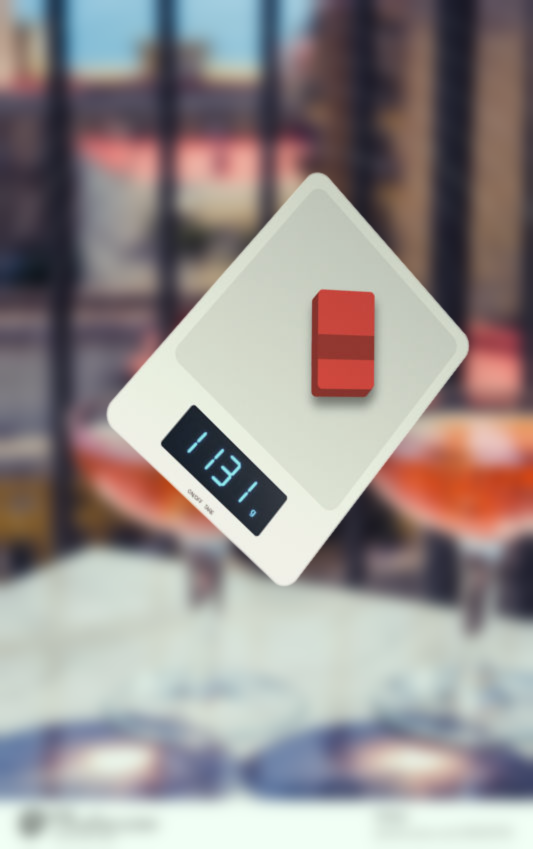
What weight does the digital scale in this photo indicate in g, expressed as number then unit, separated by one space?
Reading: 1131 g
